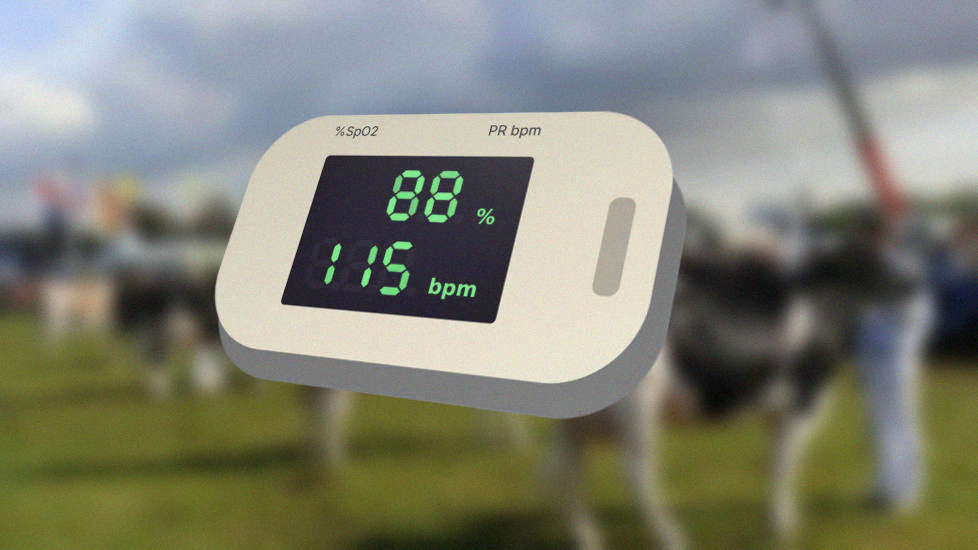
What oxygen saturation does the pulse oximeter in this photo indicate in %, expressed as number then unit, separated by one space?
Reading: 88 %
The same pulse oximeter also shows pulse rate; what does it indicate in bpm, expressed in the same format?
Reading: 115 bpm
